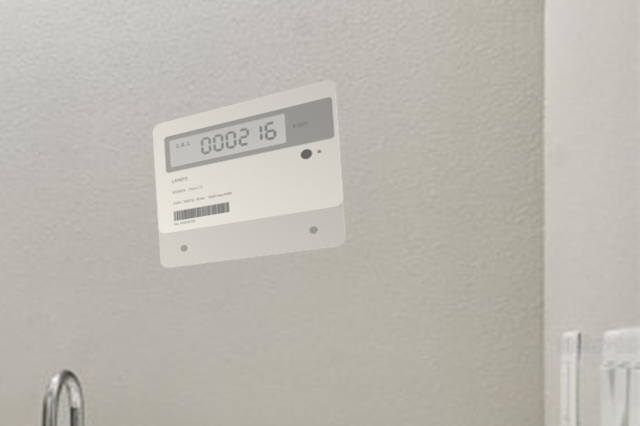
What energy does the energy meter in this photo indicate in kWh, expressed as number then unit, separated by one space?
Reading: 216 kWh
